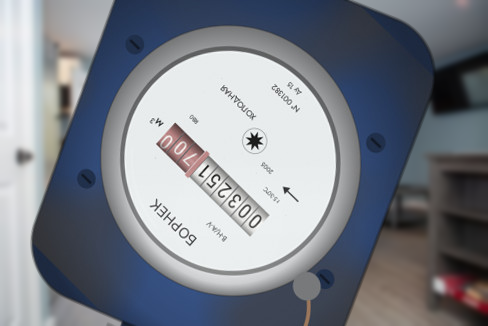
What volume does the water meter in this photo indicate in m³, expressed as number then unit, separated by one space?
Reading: 3251.700 m³
